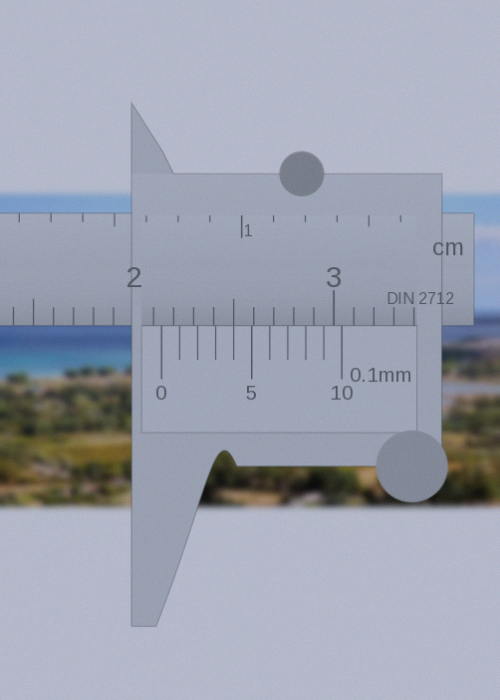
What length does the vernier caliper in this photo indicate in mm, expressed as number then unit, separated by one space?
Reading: 21.4 mm
